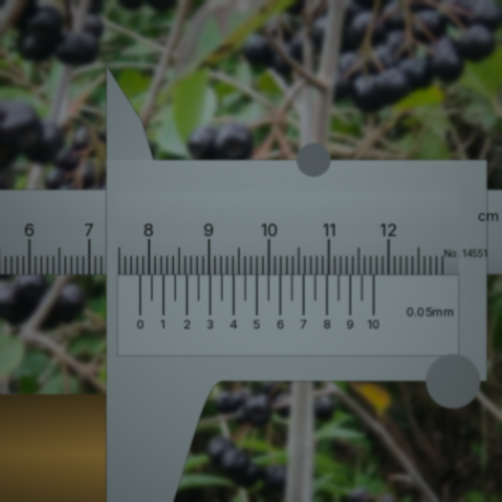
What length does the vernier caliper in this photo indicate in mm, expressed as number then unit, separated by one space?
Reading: 78.5 mm
